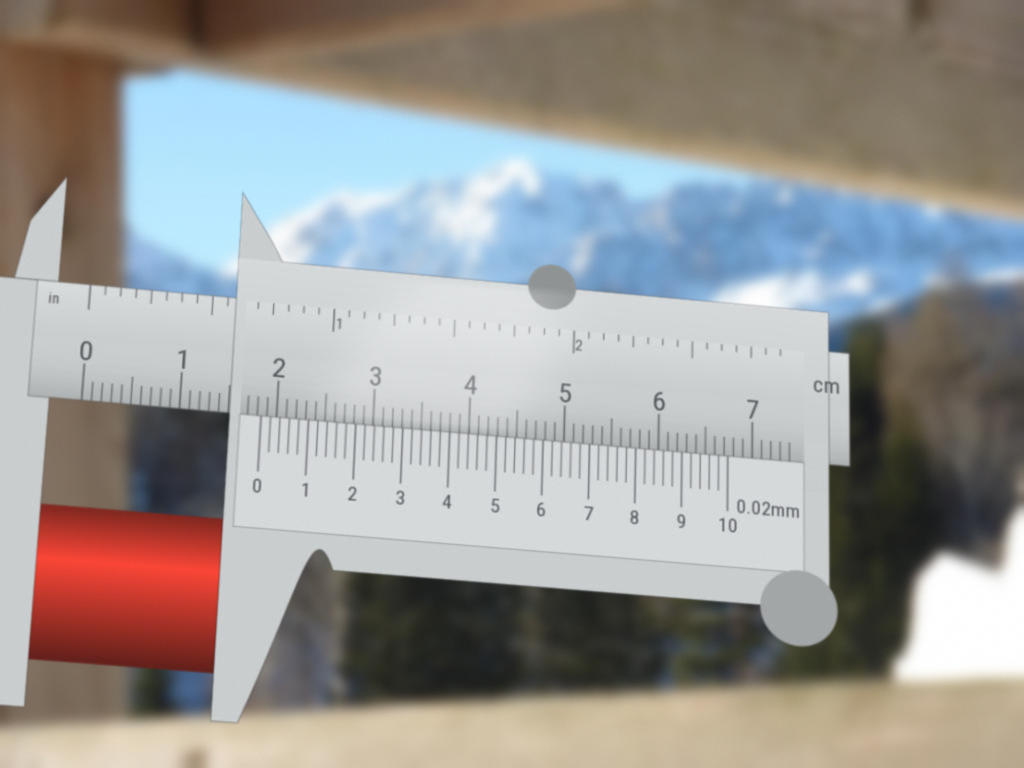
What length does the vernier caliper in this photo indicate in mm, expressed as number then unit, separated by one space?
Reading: 18.4 mm
